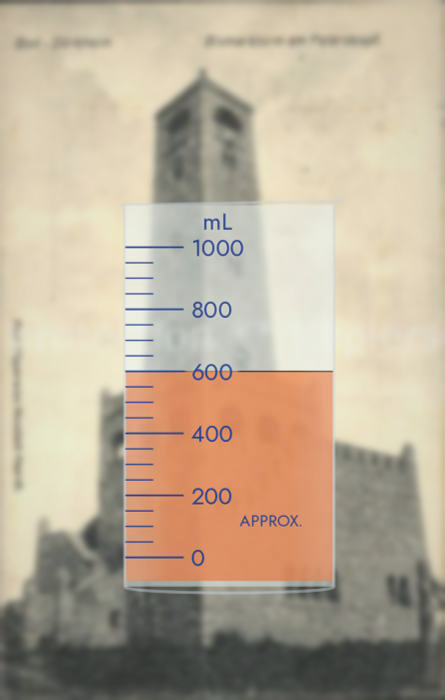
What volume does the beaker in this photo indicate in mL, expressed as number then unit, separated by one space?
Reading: 600 mL
